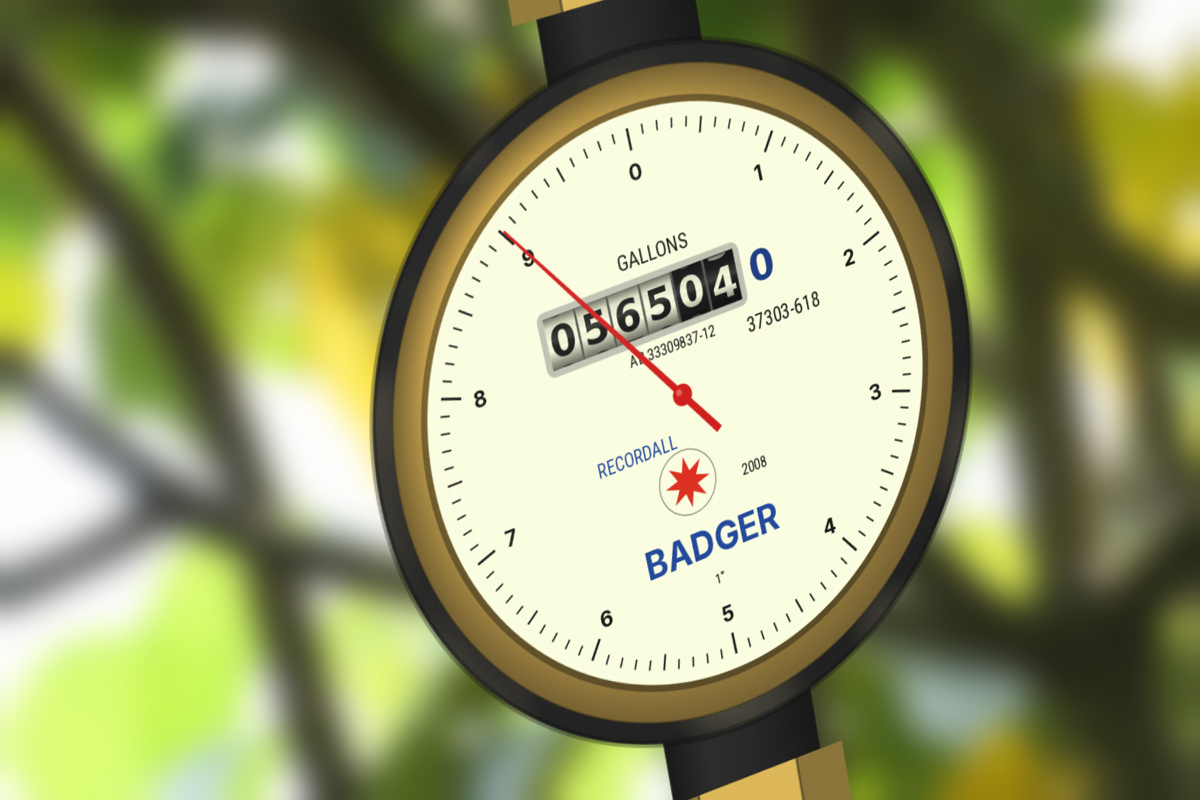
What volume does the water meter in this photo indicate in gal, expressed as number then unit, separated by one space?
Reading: 565039.0 gal
